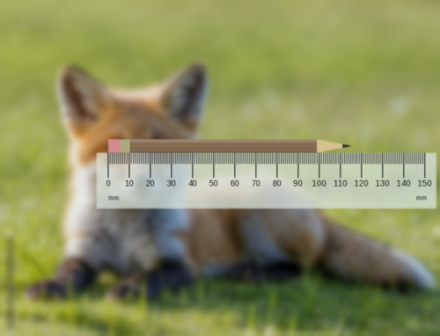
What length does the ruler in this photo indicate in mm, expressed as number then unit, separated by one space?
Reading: 115 mm
